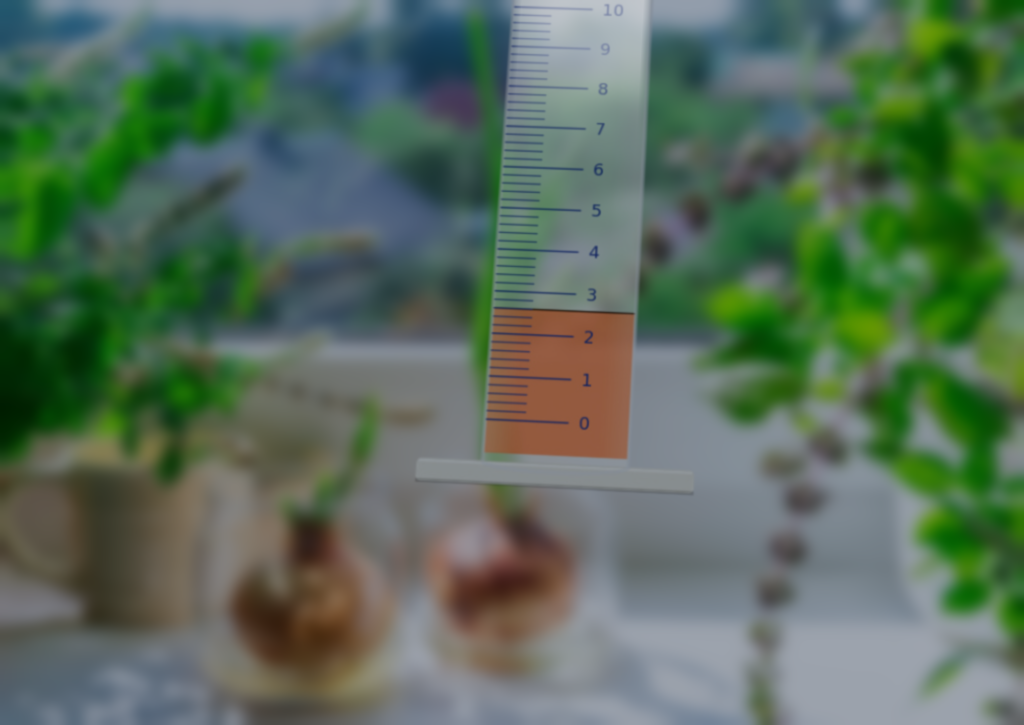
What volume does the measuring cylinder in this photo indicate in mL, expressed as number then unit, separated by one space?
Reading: 2.6 mL
